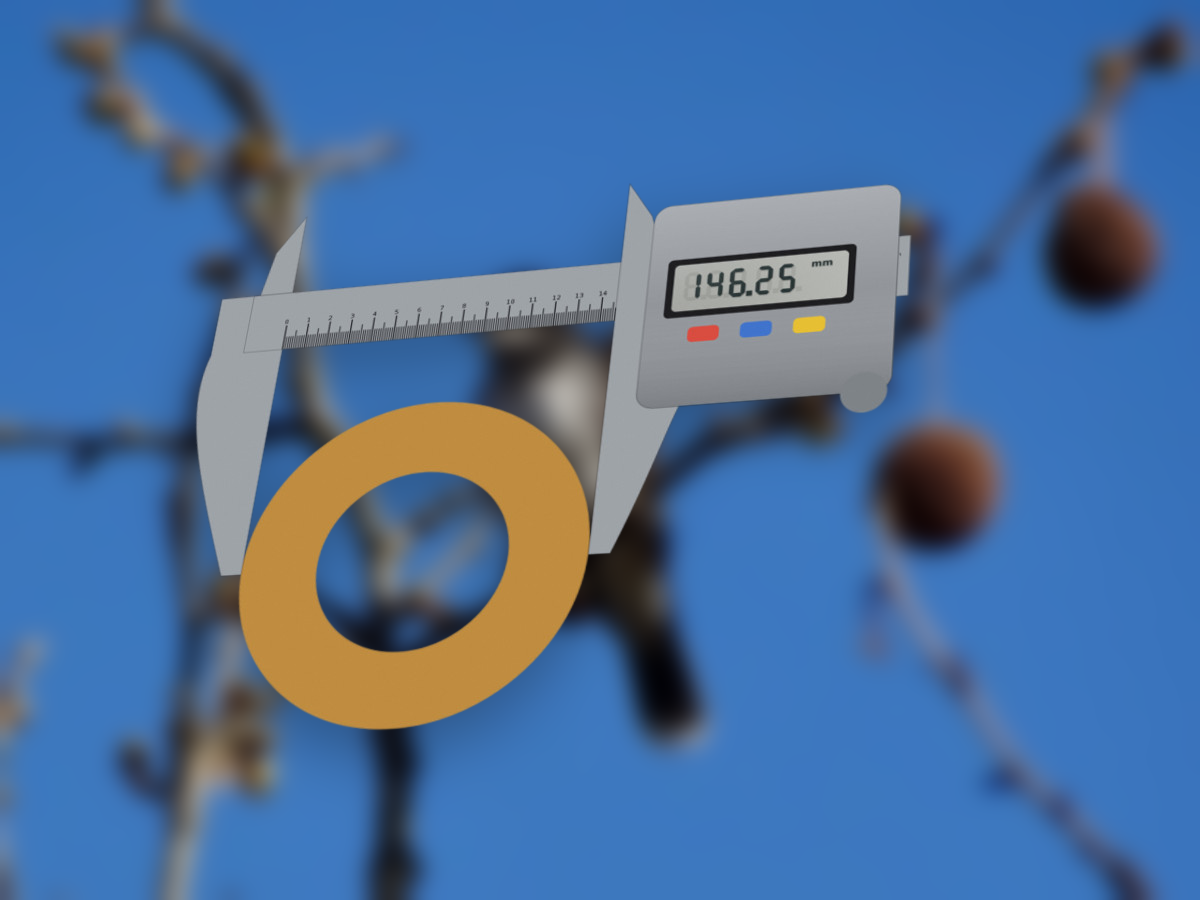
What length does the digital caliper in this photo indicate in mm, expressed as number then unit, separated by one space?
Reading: 146.25 mm
